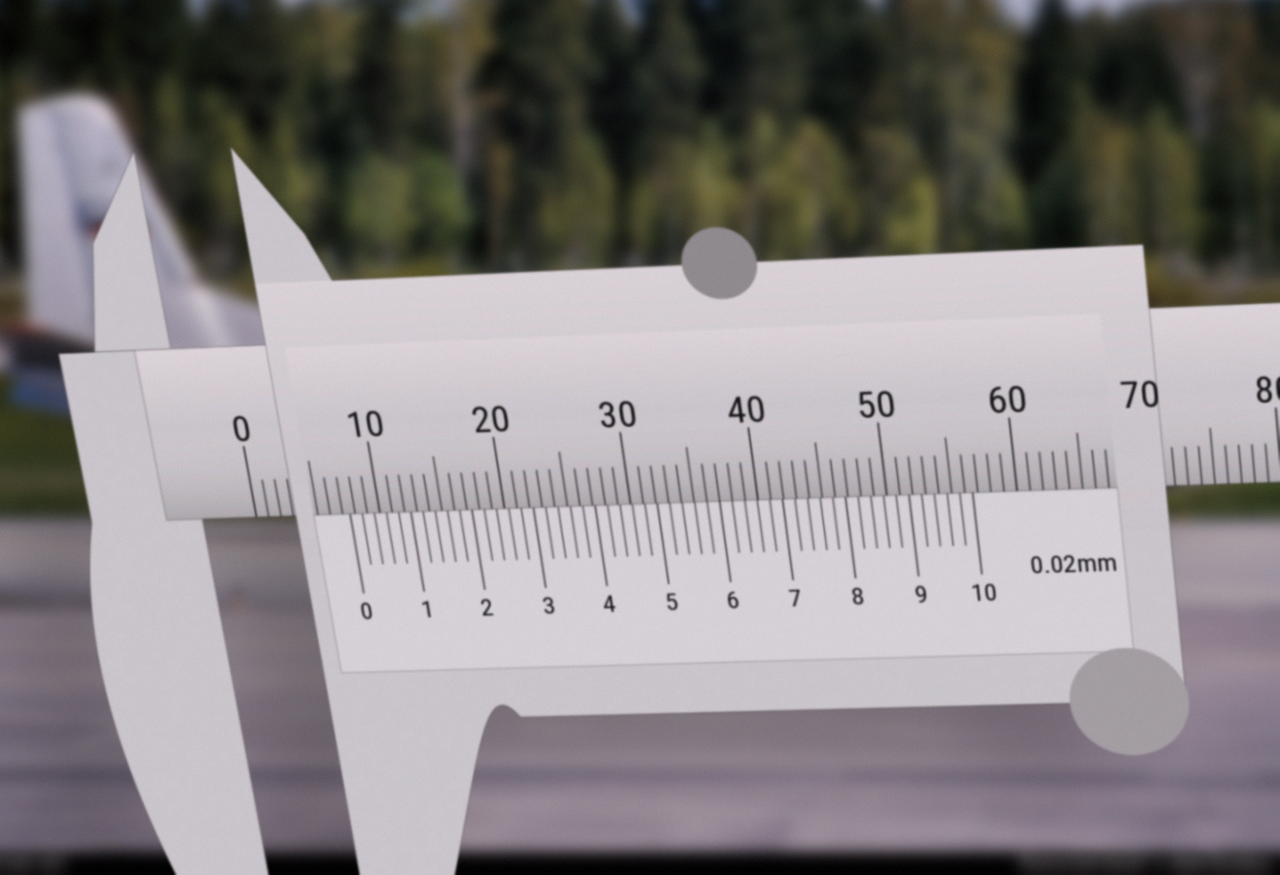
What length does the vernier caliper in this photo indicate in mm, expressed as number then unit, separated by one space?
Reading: 7.6 mm
